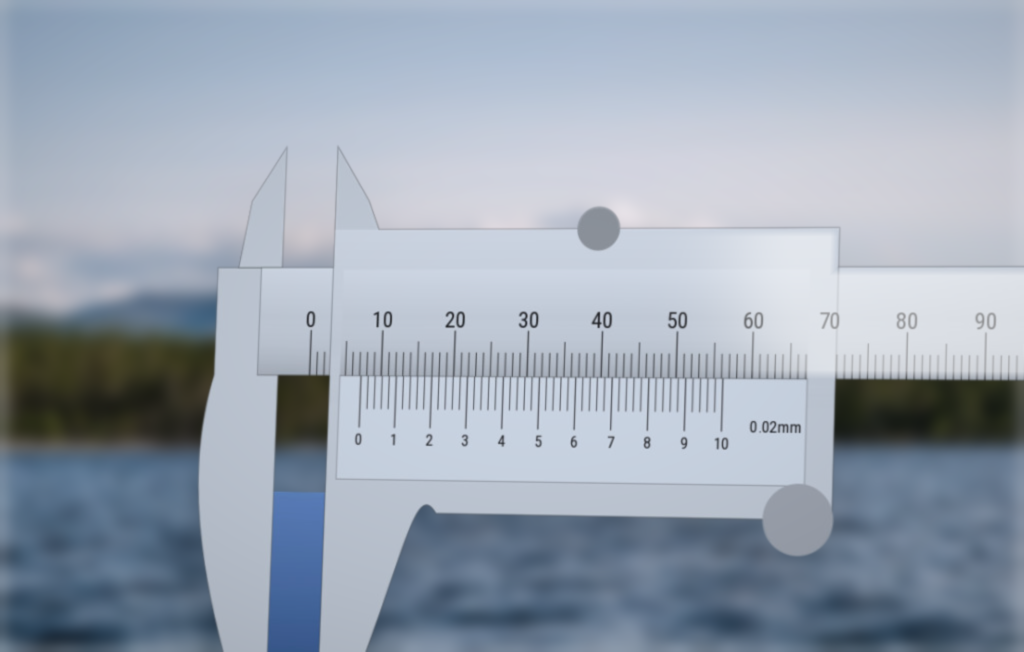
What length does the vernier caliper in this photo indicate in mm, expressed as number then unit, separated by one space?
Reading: 7.2 mm
